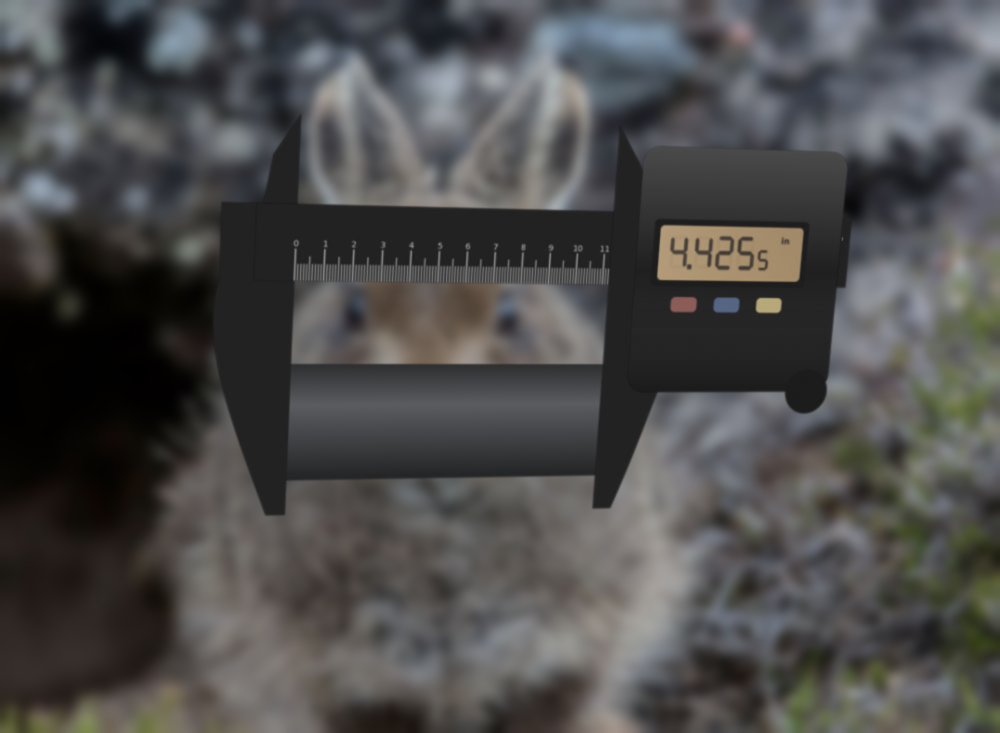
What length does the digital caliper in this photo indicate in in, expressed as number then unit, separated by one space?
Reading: 4.4255 in
